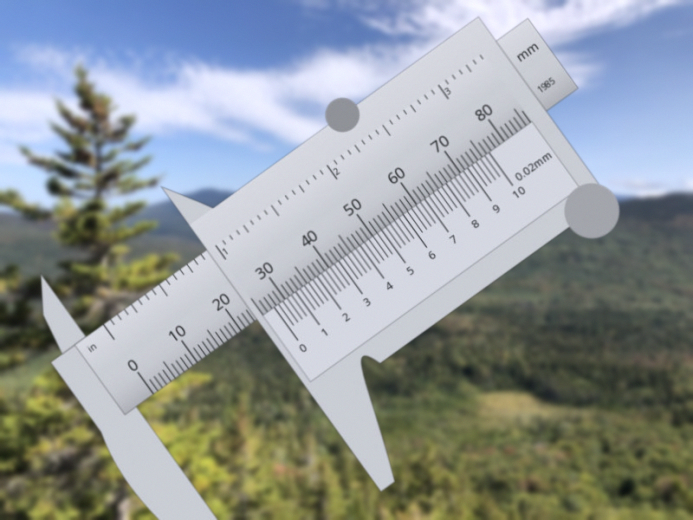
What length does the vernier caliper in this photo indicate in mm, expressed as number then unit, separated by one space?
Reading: 27.5 mm
